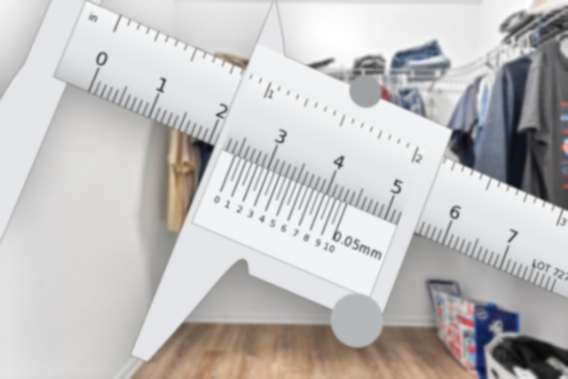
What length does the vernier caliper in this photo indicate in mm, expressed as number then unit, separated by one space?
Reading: 24.5 mm
